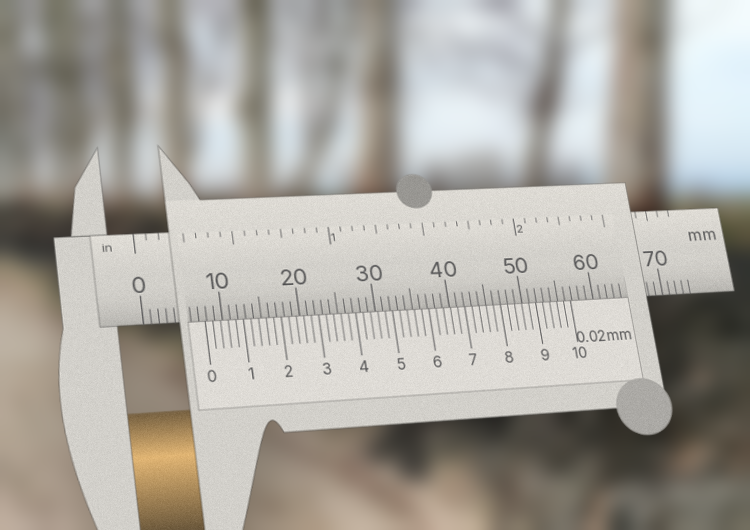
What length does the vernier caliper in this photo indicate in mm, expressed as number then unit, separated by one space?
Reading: 7.8 mm
